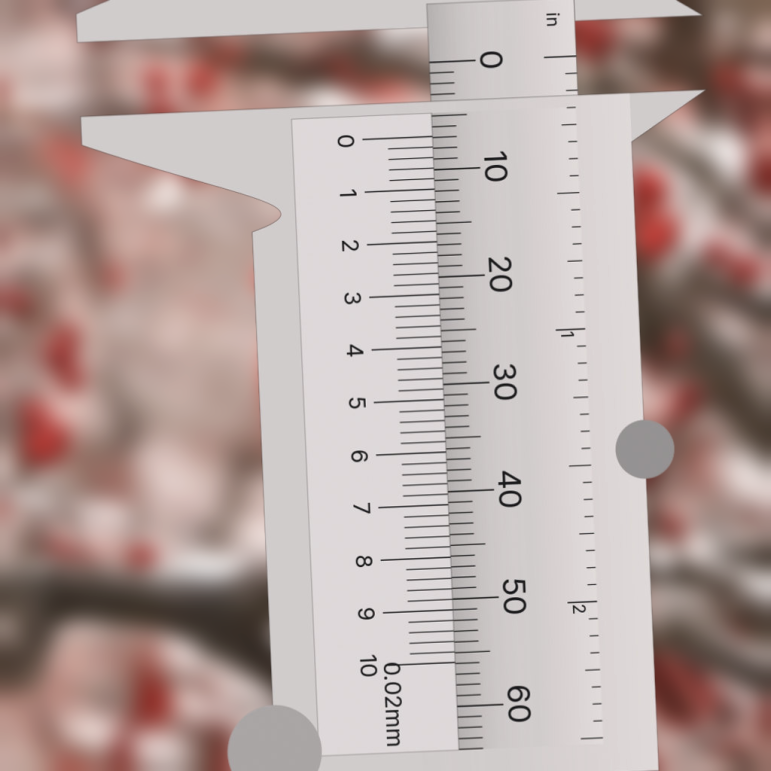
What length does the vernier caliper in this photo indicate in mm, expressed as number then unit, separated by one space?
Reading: 6.9 mm
